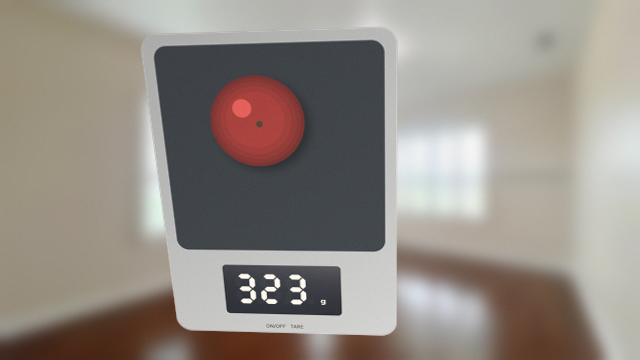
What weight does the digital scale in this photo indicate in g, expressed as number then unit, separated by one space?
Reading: 323 g
